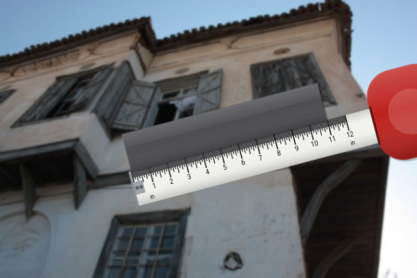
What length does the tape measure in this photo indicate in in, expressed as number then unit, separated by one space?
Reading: 11 in
